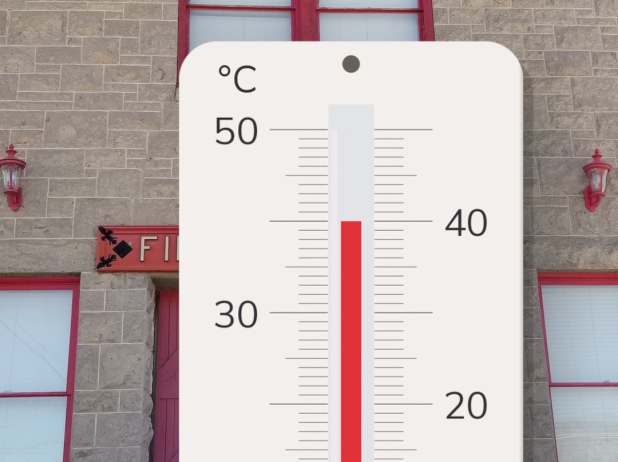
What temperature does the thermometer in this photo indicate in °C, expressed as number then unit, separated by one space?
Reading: 40 °C
